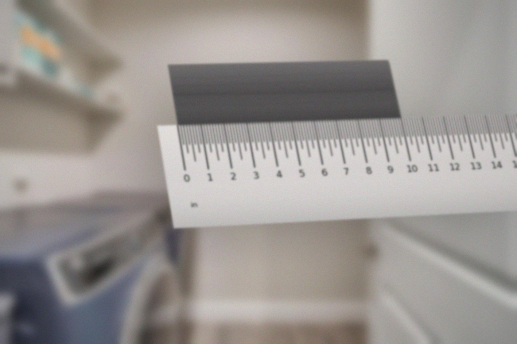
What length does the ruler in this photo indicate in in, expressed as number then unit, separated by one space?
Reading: 10 in
